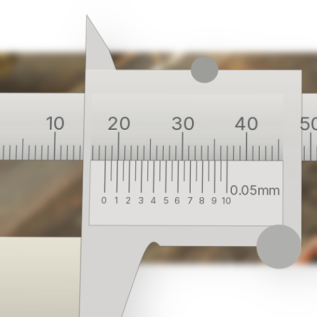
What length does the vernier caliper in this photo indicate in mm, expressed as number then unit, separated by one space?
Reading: 18.0 mm
